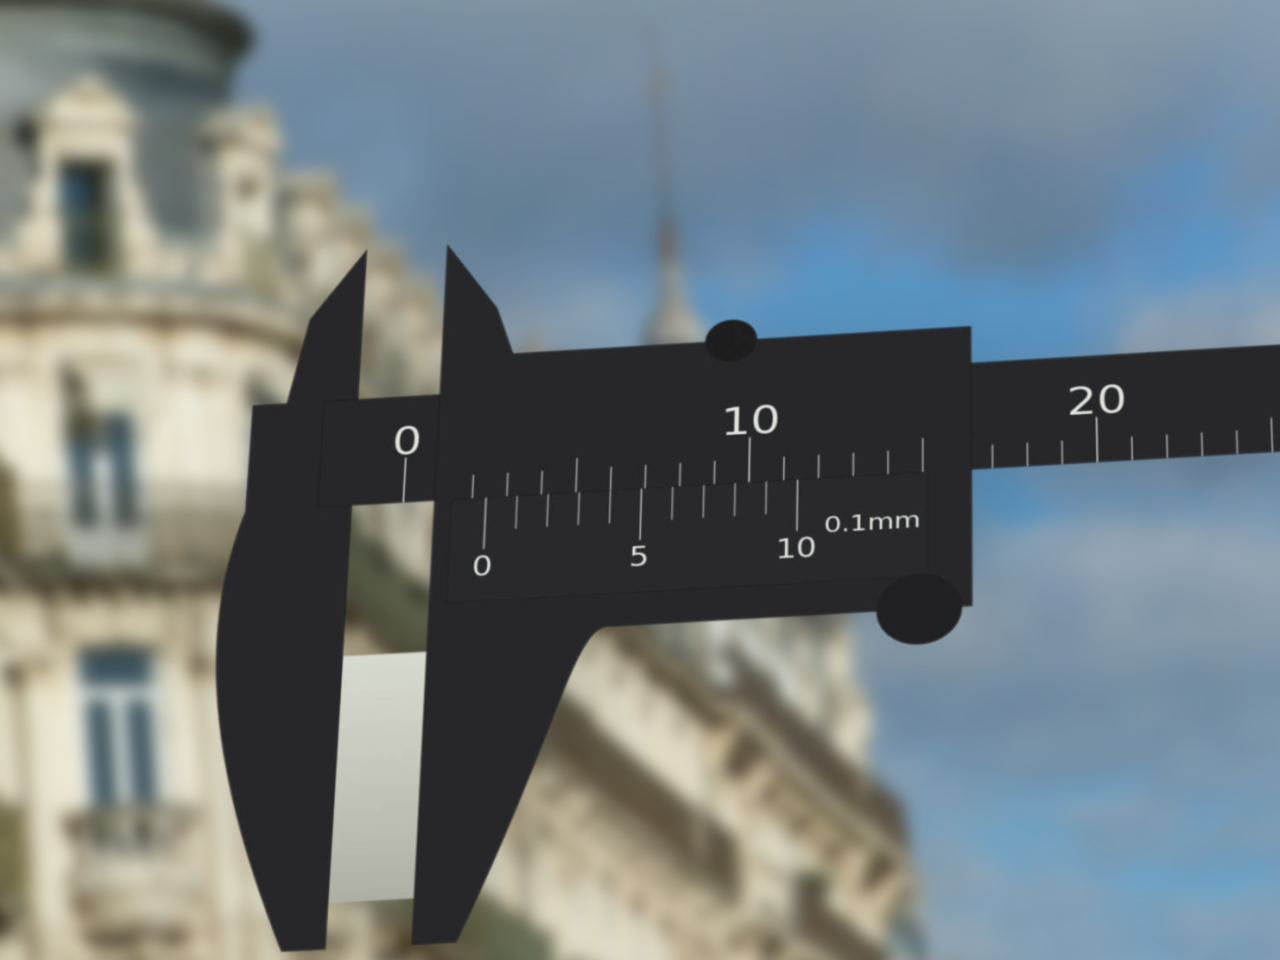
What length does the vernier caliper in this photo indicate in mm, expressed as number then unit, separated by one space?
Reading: 2.4 mm
